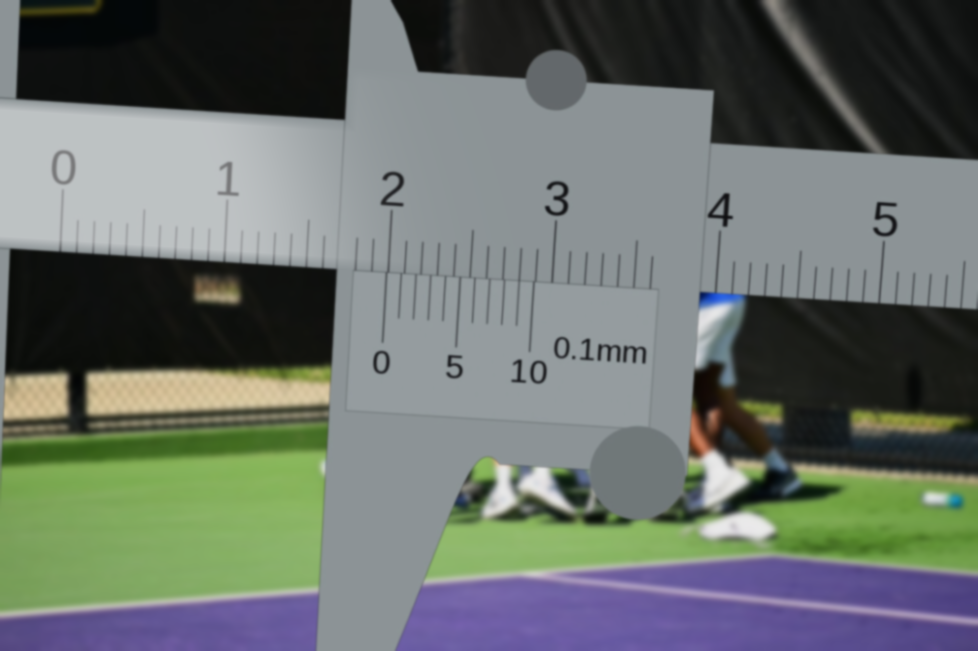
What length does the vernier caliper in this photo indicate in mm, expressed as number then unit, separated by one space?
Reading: 19.9 mm
